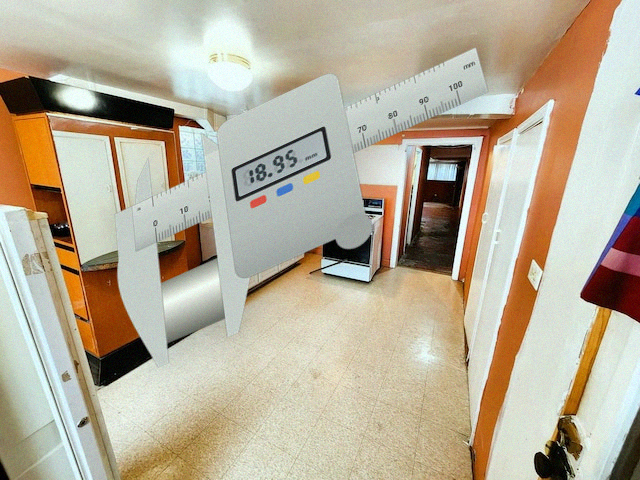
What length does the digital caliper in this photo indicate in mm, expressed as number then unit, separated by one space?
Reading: 18.95 mm
